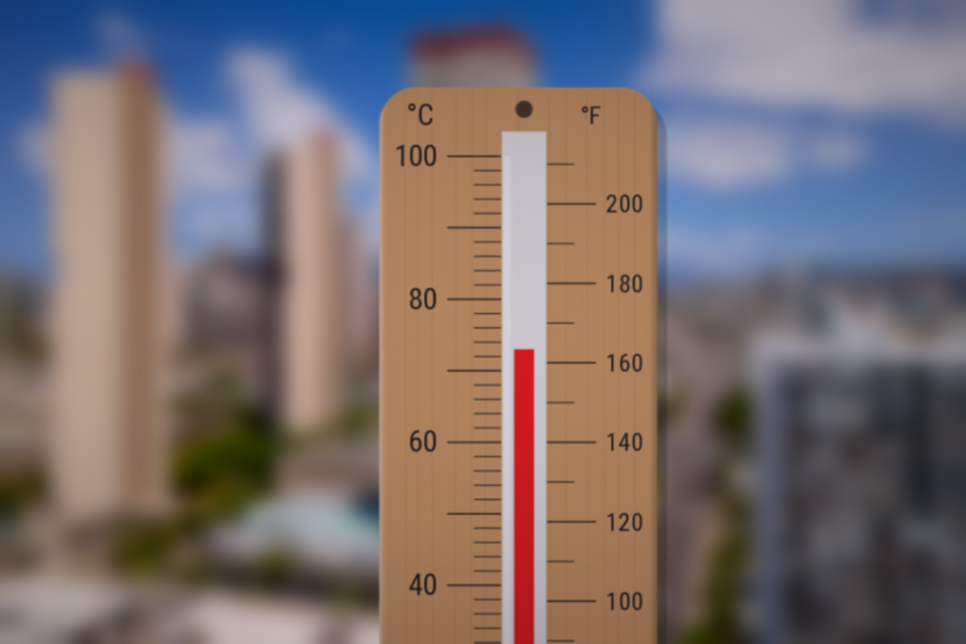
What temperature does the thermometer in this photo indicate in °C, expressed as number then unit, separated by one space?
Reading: 73 °C
